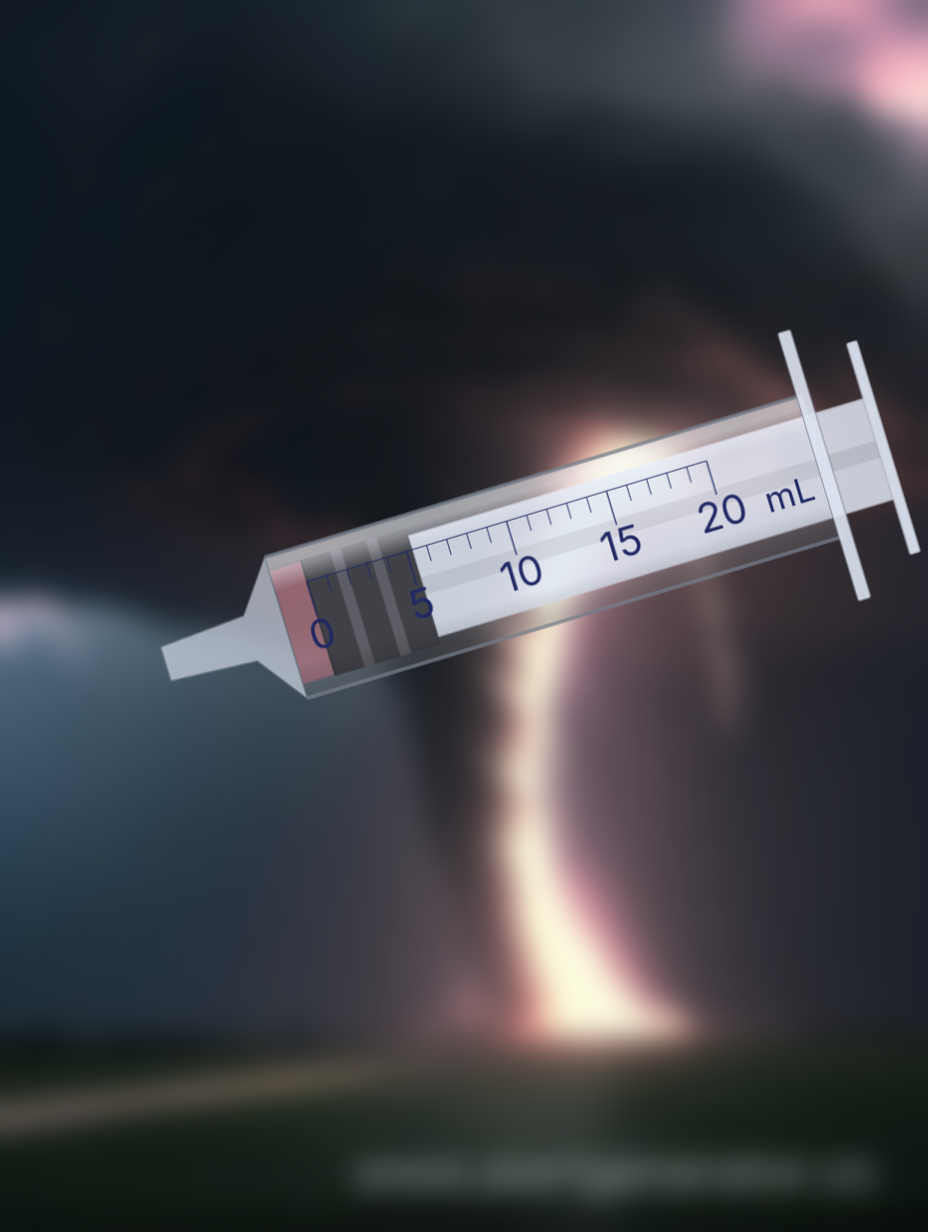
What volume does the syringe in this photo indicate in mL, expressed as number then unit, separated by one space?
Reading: 0 mL
